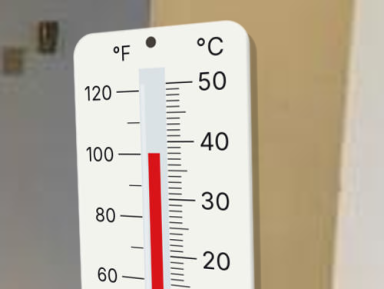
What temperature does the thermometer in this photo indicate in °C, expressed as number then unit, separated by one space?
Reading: 38 °C
